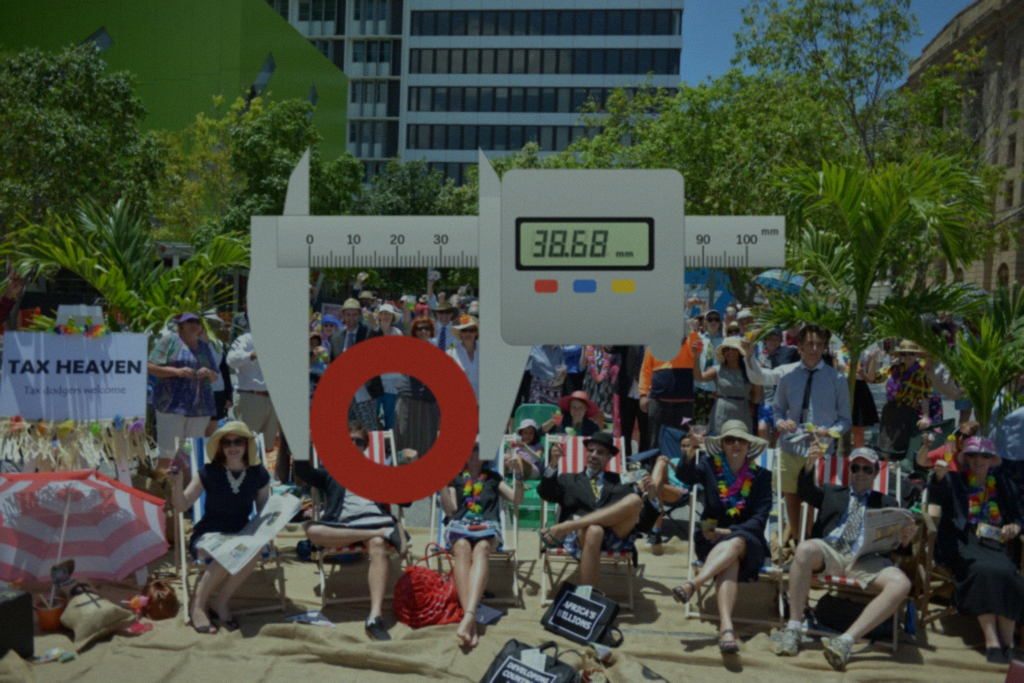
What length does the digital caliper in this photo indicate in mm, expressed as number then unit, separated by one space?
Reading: 38.68 mm
